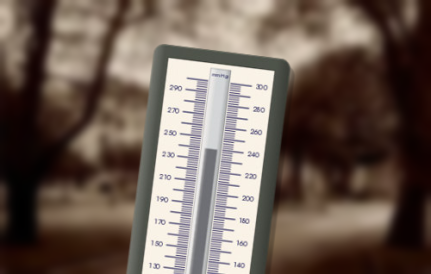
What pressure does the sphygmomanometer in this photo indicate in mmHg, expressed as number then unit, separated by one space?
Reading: 240 mmHg
